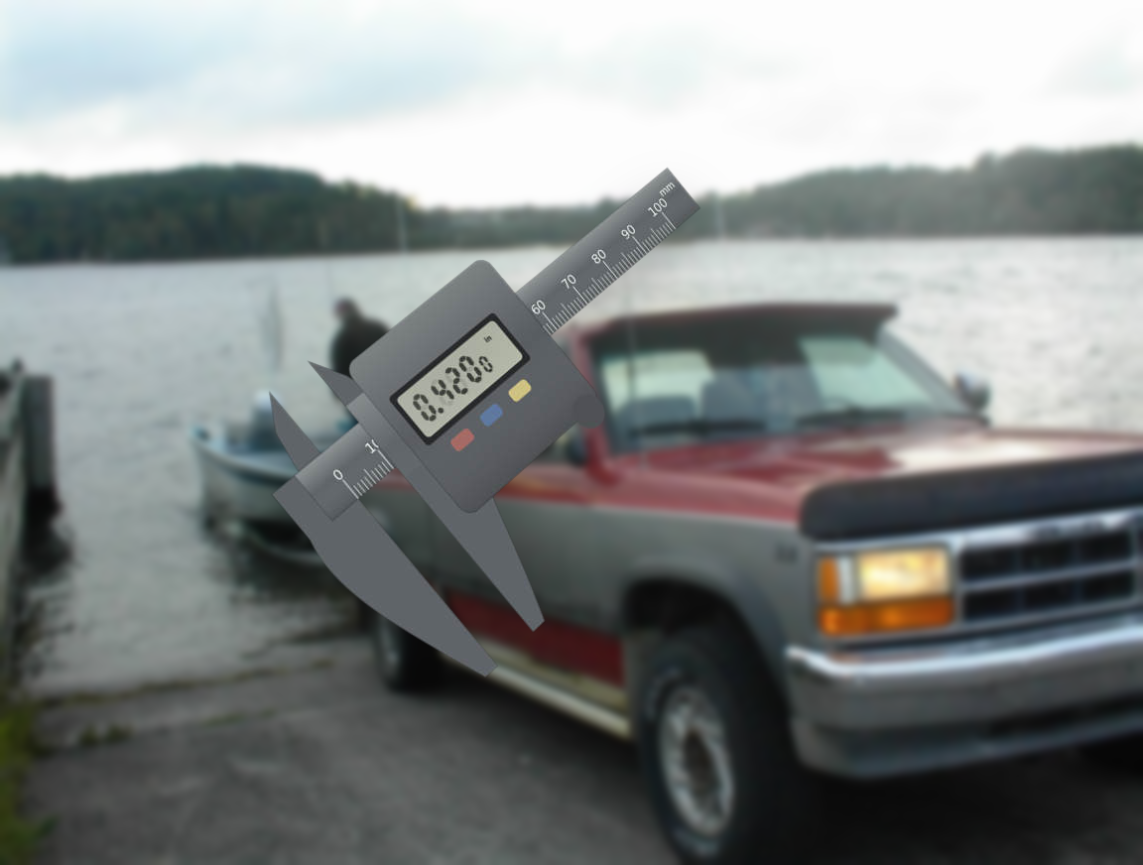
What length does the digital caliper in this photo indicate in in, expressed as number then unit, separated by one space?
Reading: 0.4200 in
